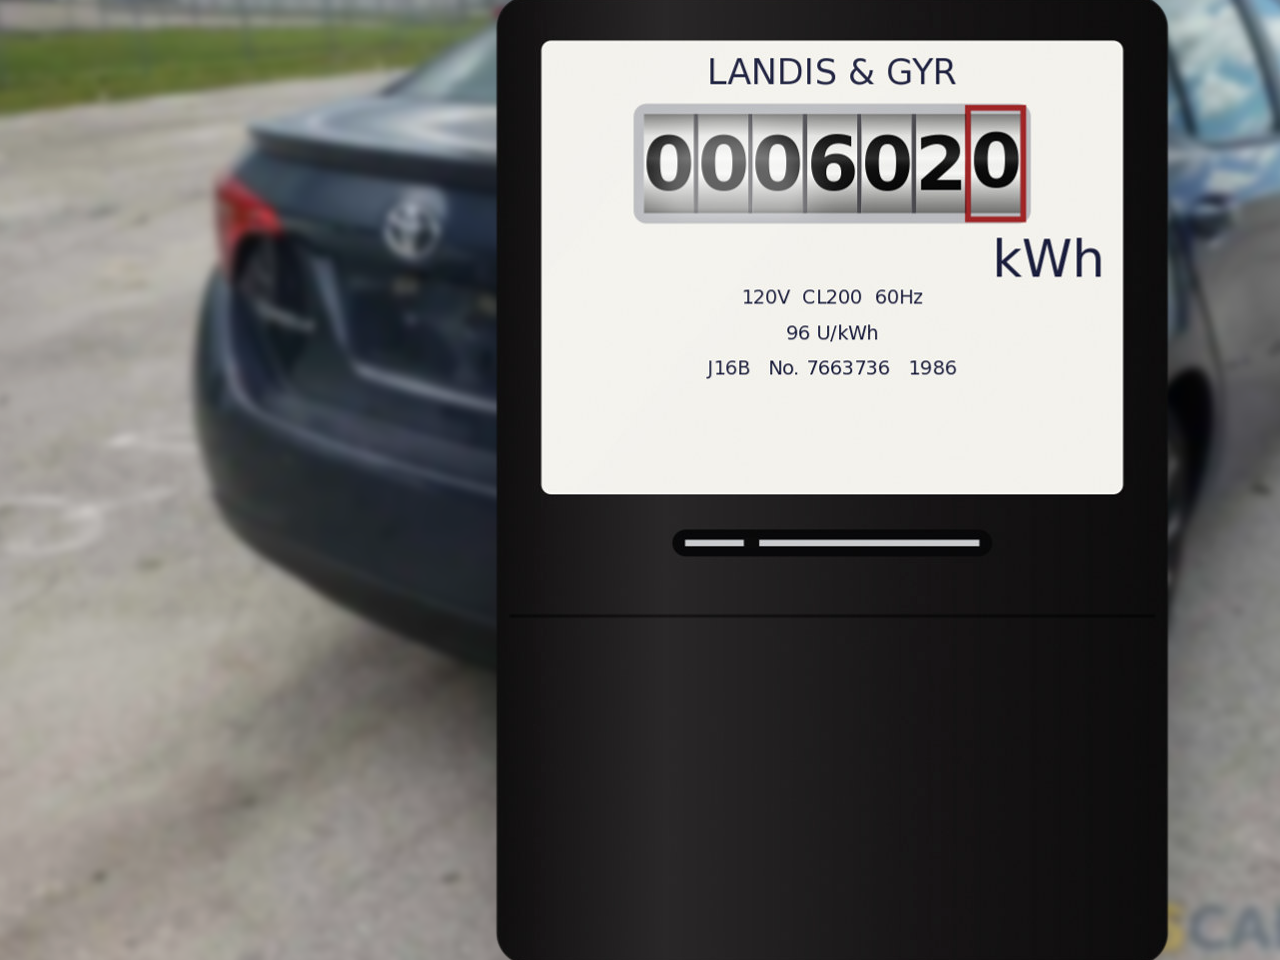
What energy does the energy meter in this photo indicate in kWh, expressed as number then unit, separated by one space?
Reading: 602.0 kWh
